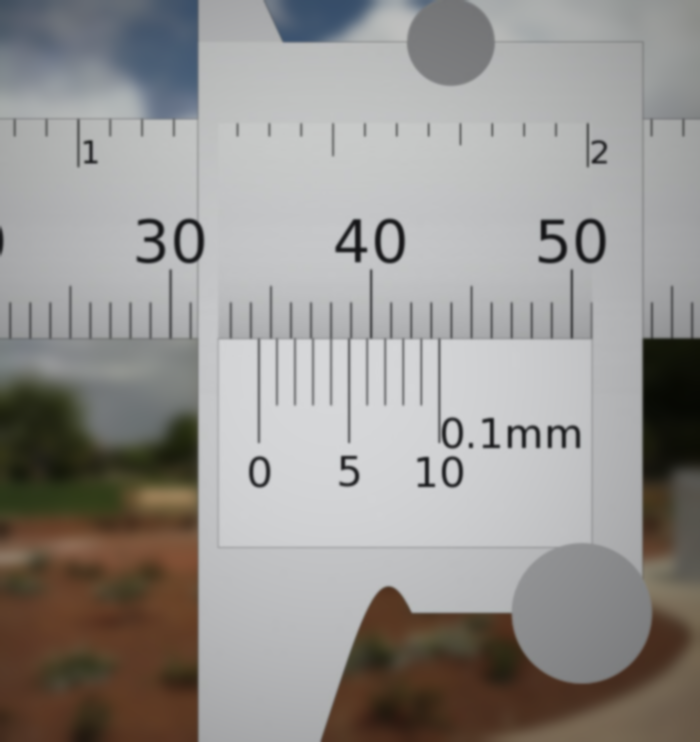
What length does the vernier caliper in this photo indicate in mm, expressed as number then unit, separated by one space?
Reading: 34.4 mm
